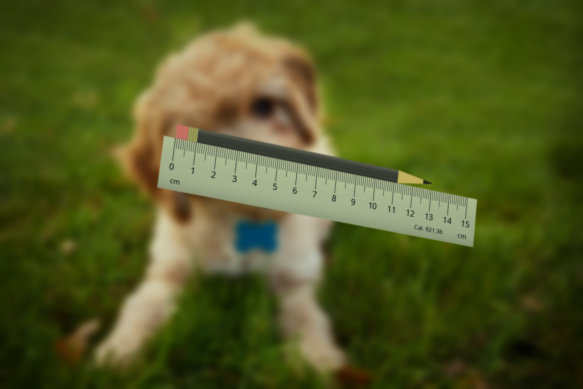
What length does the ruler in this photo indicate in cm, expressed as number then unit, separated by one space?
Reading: 13 cm
